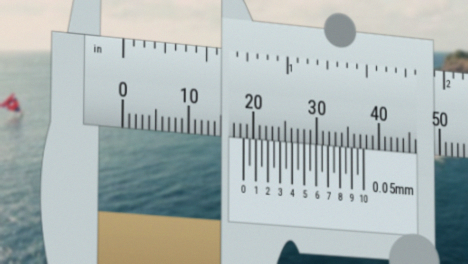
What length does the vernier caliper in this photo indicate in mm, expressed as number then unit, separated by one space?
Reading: 18.5 mm
